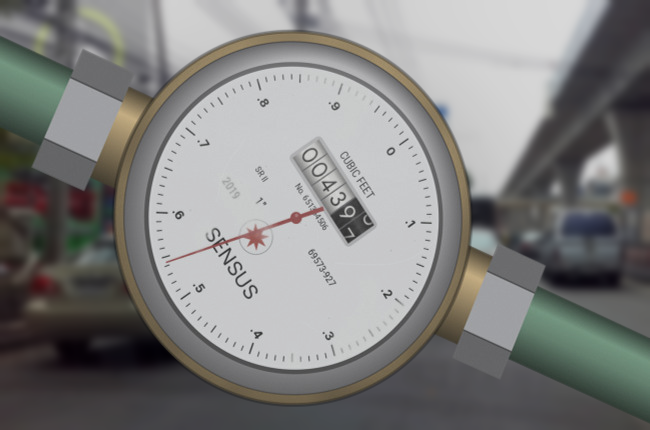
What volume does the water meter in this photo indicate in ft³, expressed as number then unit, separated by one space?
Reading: 4396.54 ft³
